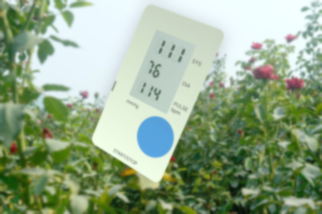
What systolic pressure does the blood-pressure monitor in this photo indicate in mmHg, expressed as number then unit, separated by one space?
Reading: 111 mmHg
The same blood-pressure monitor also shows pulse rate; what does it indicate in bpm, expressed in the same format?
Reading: 114 bpm
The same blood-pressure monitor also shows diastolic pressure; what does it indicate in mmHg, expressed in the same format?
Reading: 76 mmHg
